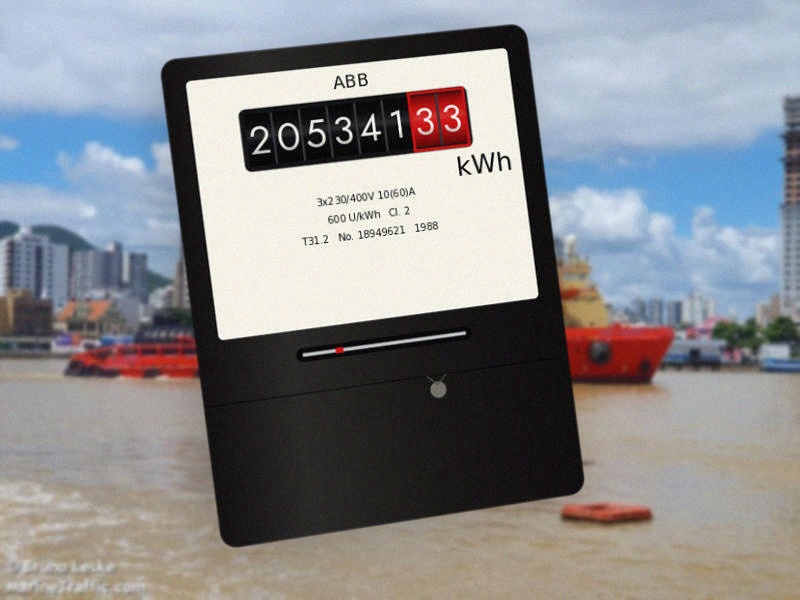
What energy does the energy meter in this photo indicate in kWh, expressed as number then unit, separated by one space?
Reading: 205341.33 kWh
